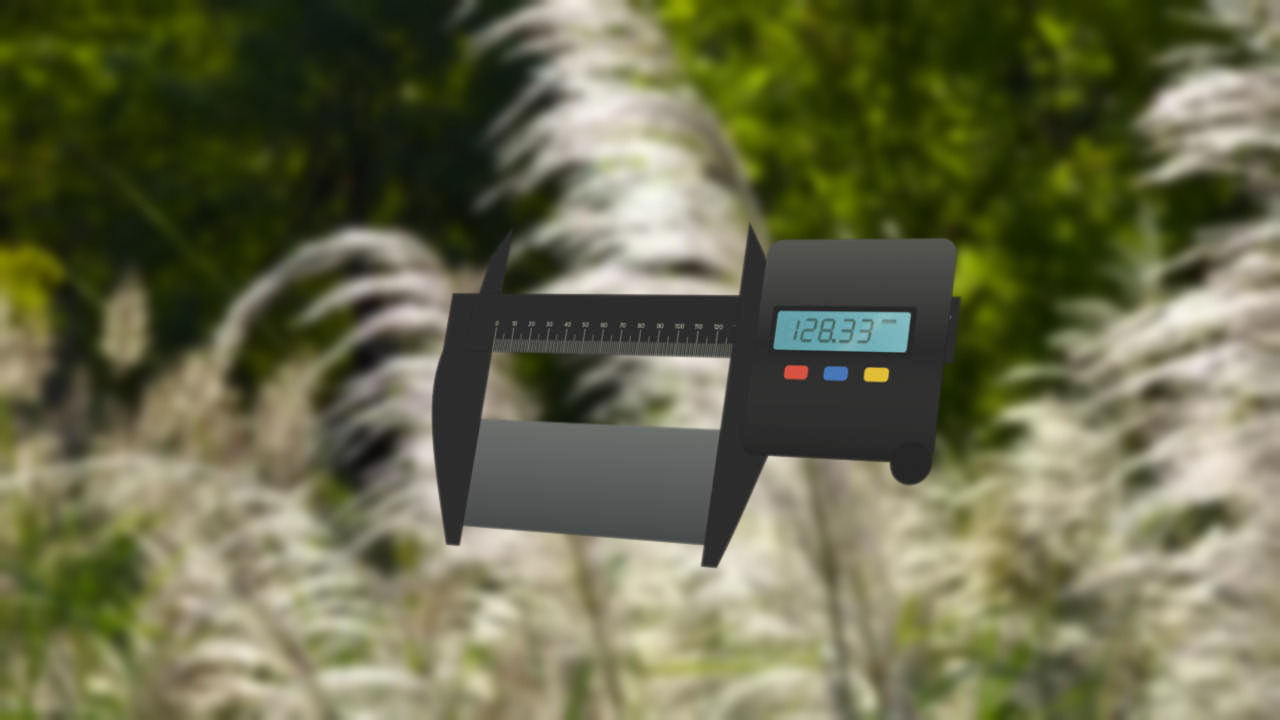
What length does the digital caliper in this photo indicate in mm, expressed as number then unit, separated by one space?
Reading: 128.33 mm
